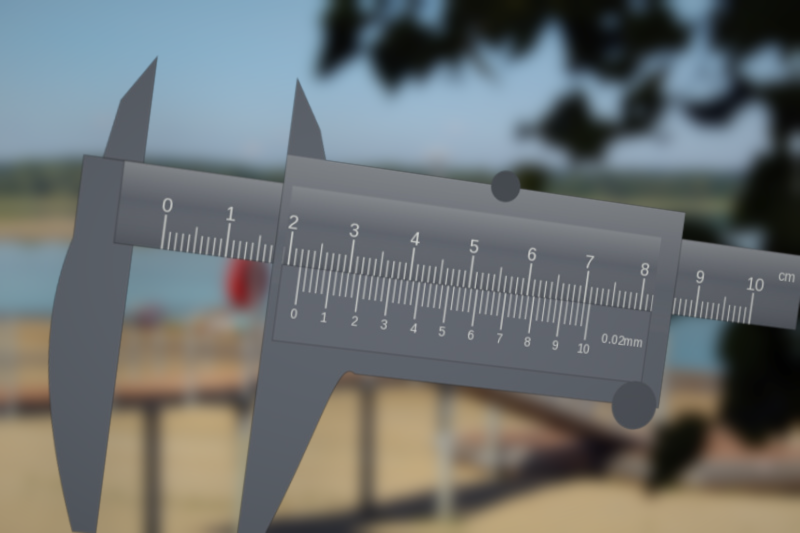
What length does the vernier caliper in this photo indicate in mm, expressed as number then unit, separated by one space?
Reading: 22.0 mm
